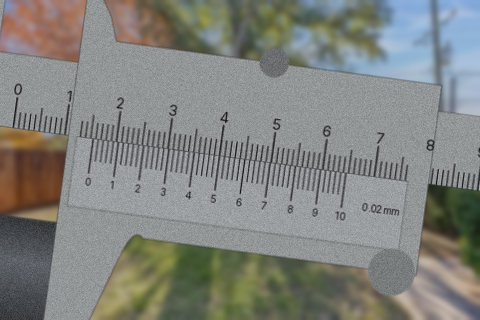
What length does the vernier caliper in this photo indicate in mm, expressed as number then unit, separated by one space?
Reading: 15.5 mm
